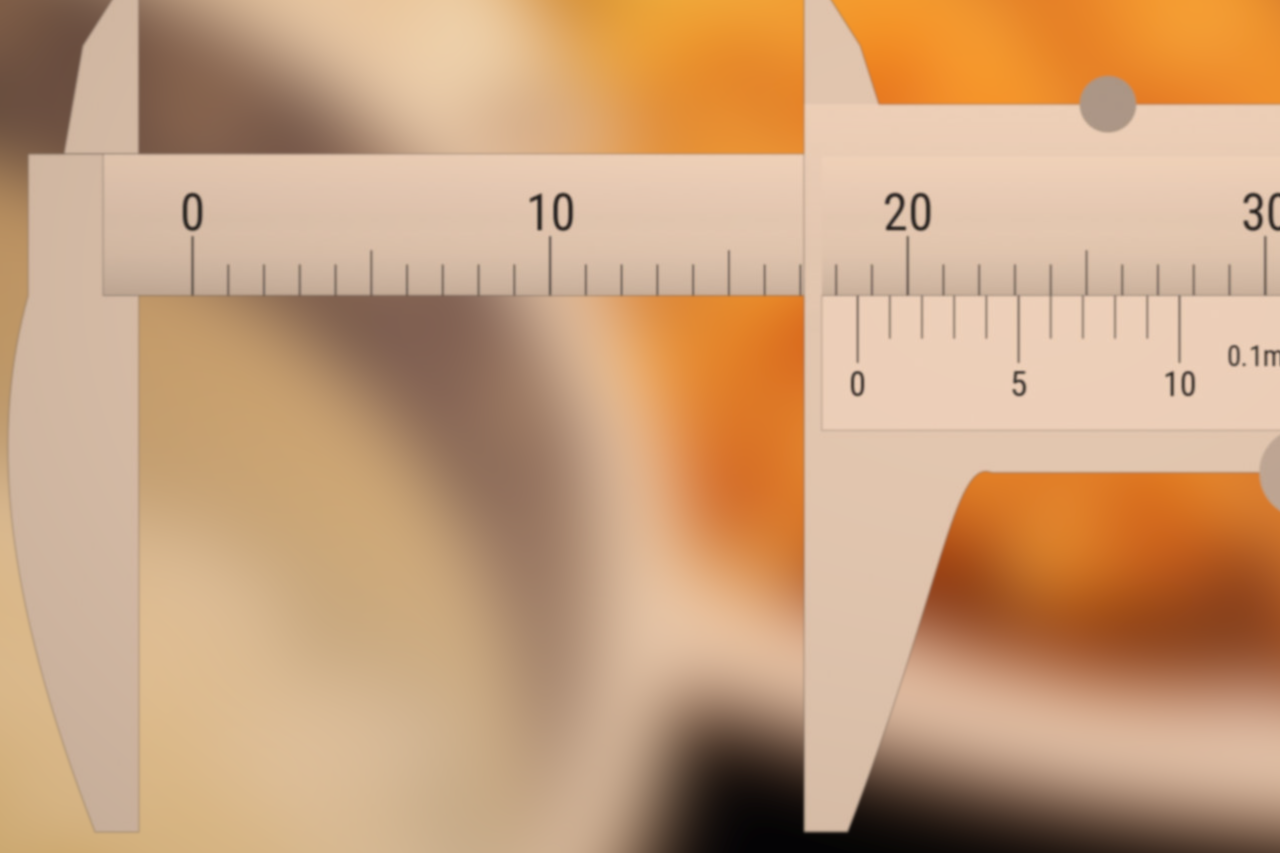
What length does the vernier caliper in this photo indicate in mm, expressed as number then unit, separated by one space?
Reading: 18.6 mm
